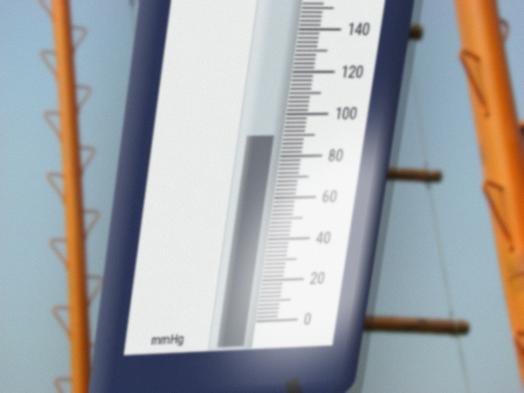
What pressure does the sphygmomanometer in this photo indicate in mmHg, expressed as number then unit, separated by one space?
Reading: 90 mmHg
